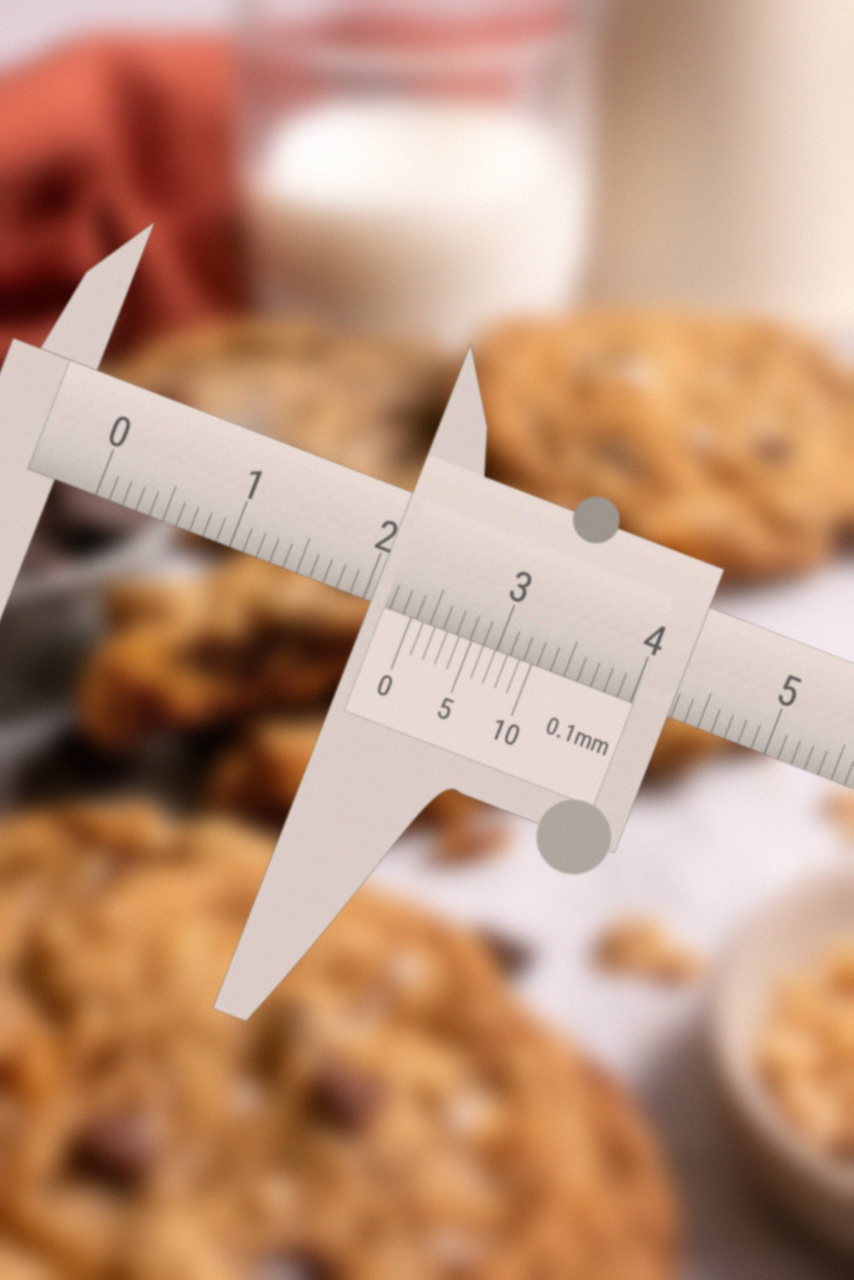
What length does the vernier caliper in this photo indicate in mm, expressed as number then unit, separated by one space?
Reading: 23.6 mm
